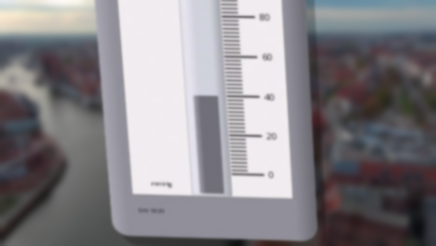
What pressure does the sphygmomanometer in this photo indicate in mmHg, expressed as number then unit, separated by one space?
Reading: 40 mmHg
